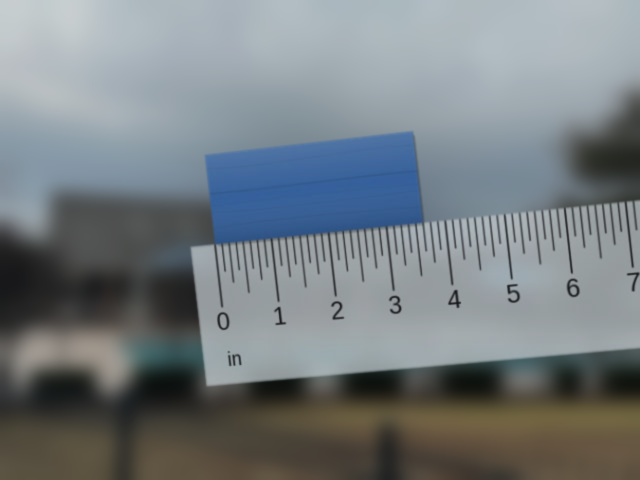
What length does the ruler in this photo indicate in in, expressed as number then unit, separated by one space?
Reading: 3.625 in
